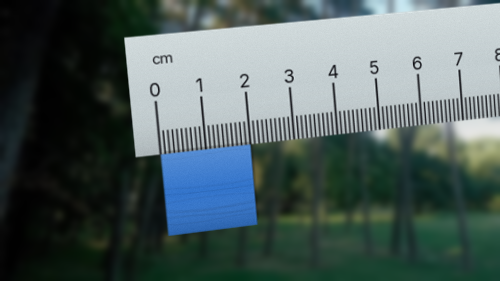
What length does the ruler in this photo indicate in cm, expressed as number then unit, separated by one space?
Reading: 2 cm
